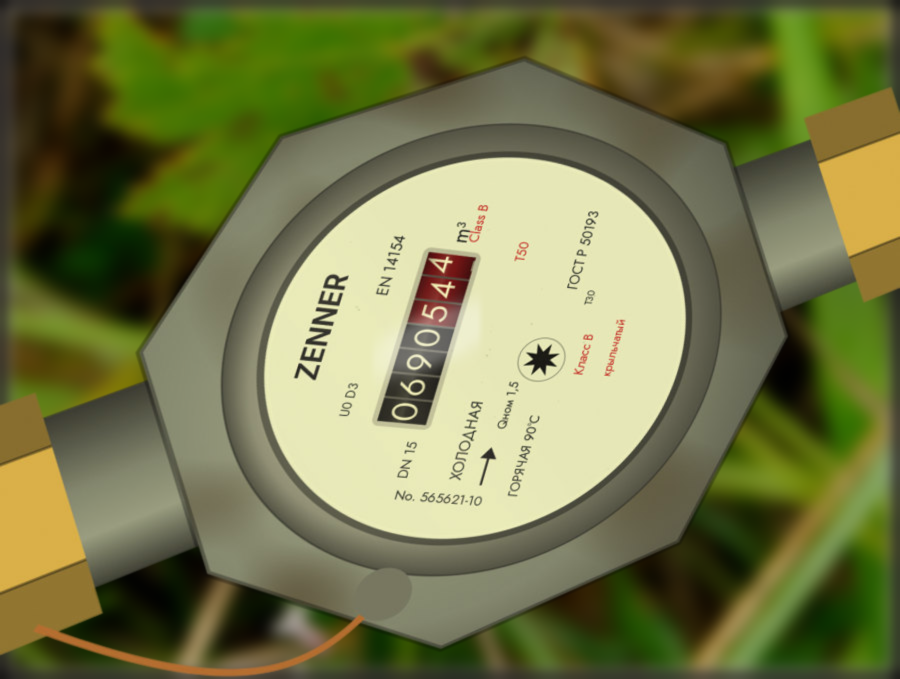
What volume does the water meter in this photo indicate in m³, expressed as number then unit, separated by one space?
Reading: 690.544 m³
